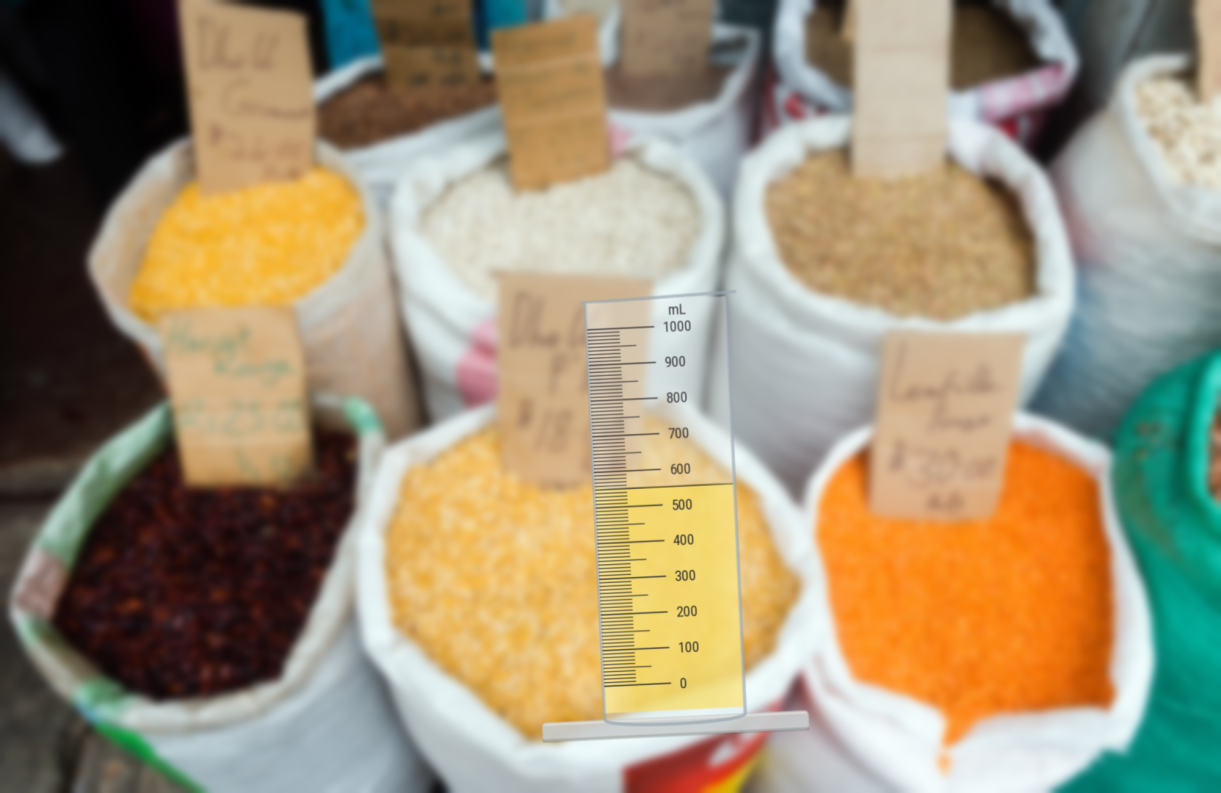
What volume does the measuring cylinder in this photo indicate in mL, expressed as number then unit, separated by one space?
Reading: 550 mL
